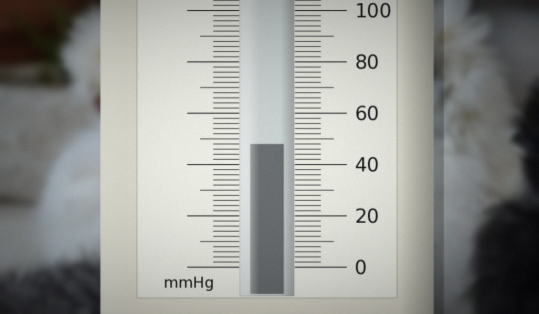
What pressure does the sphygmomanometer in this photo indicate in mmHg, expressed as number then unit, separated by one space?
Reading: 48 mmHg
